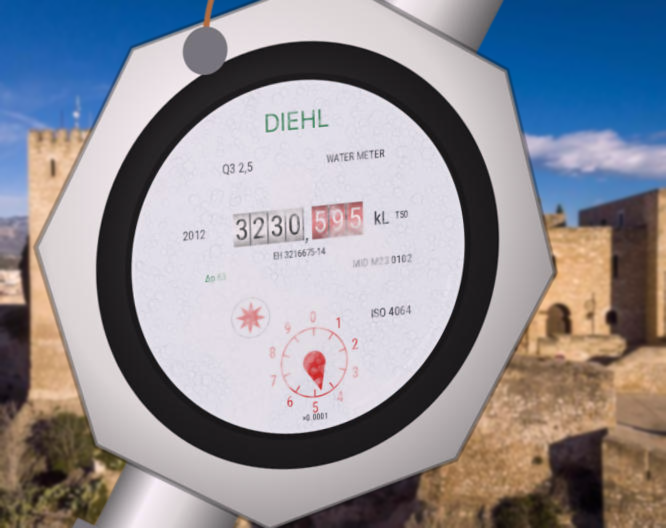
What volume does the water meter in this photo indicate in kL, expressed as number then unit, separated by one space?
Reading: 3230.5954 kL
